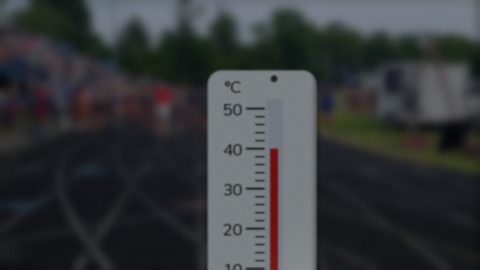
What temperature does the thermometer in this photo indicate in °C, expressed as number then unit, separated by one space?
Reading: 40 °C
